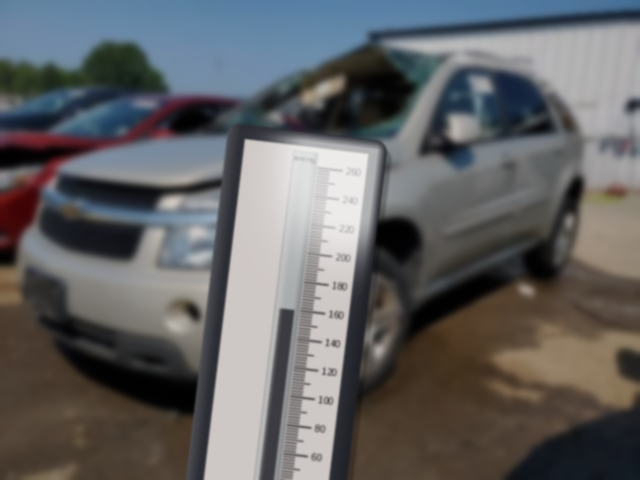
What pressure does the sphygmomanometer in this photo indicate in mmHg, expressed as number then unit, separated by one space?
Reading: 160 mmHg
